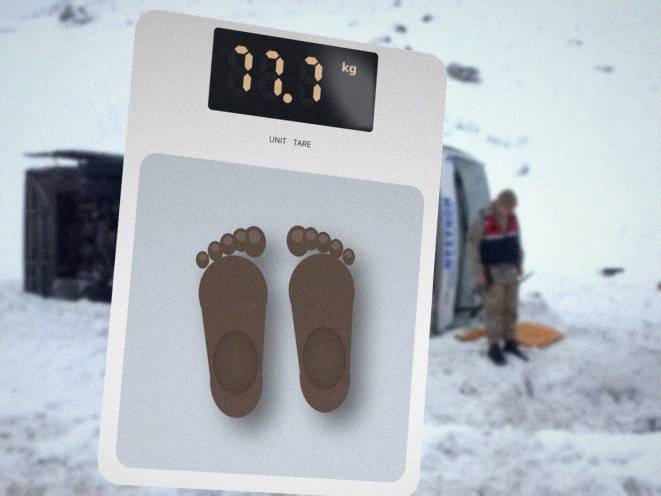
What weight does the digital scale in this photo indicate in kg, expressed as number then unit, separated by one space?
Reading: 77.7 kg
